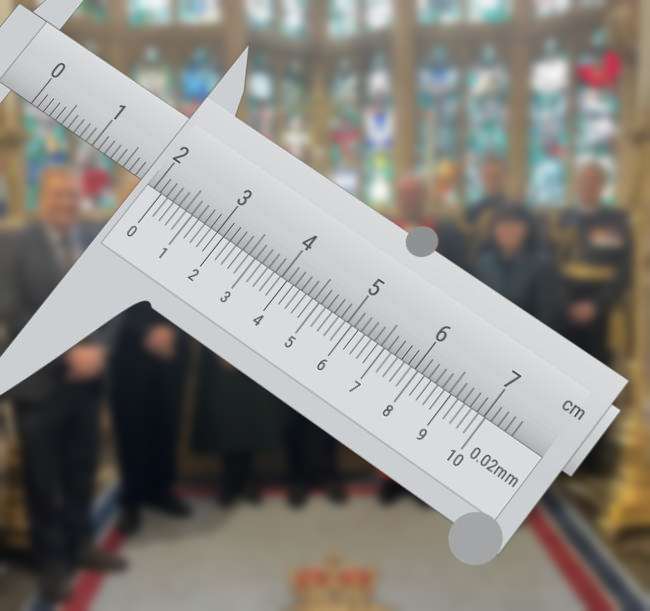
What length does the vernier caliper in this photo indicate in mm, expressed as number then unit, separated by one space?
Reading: 21.2 mm
